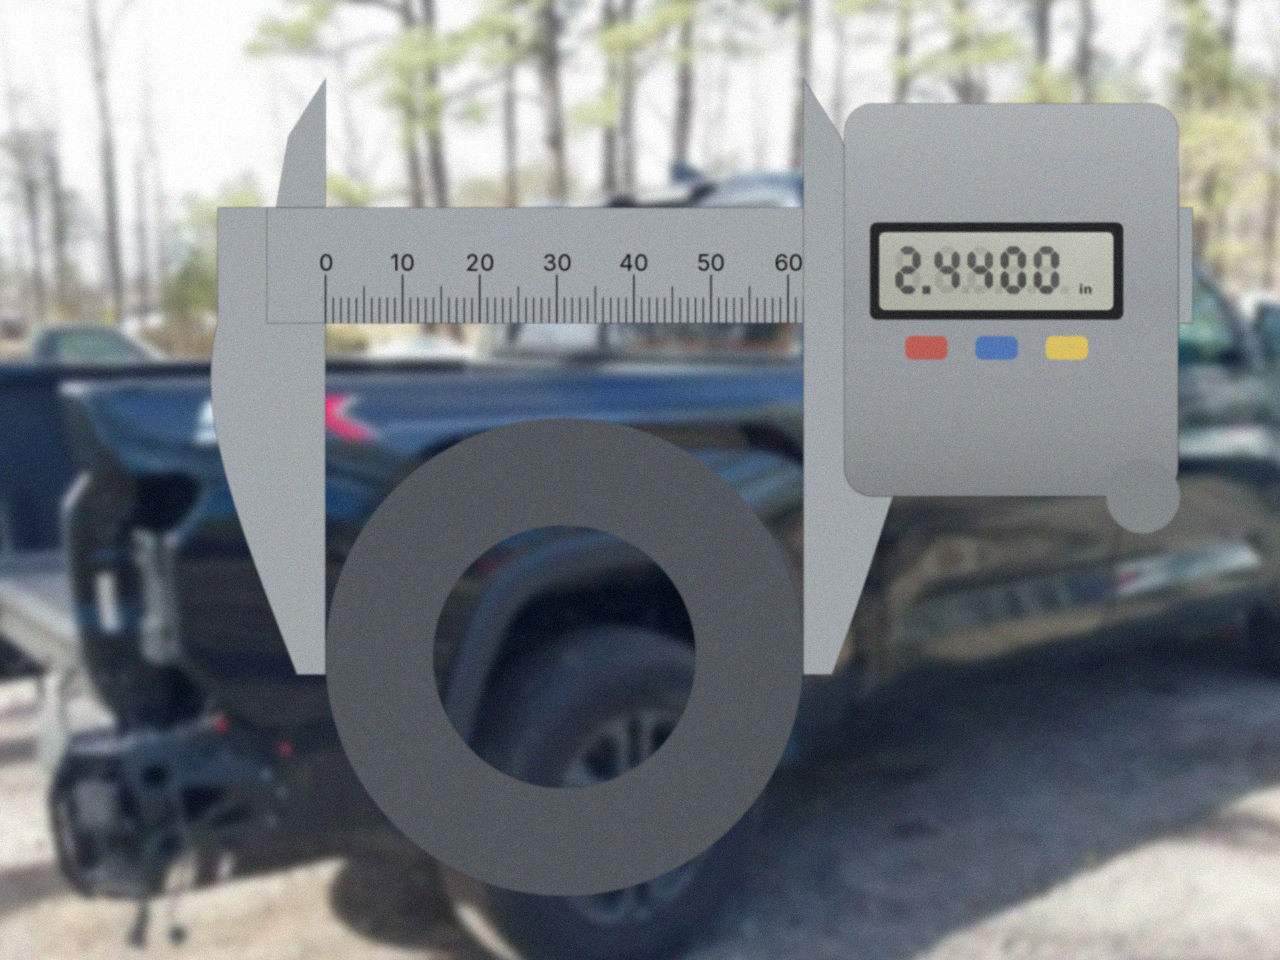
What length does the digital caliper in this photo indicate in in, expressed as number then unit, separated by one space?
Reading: 2.4400 in
